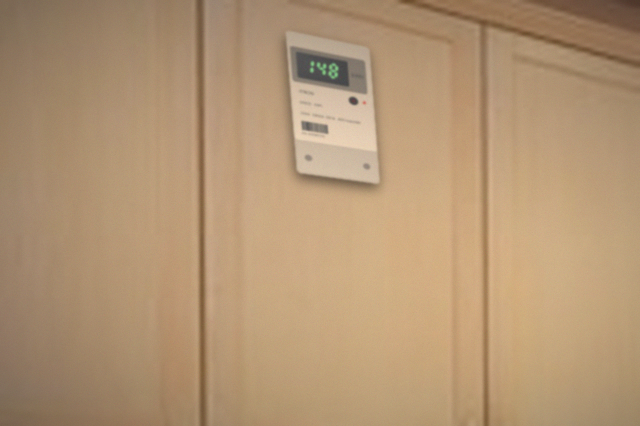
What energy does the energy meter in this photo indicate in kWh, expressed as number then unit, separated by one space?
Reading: 148 kWh
